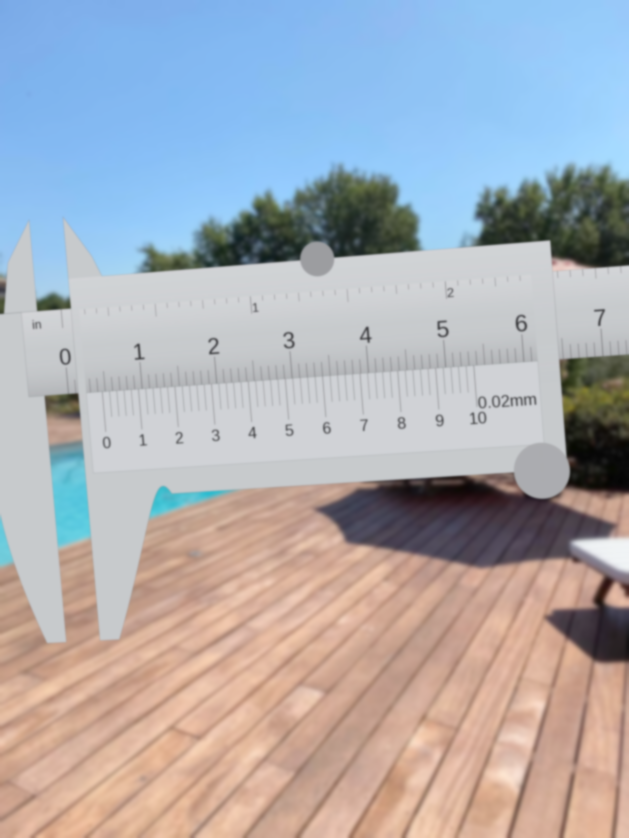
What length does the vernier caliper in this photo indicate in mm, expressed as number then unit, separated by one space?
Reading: 4.6 mm
